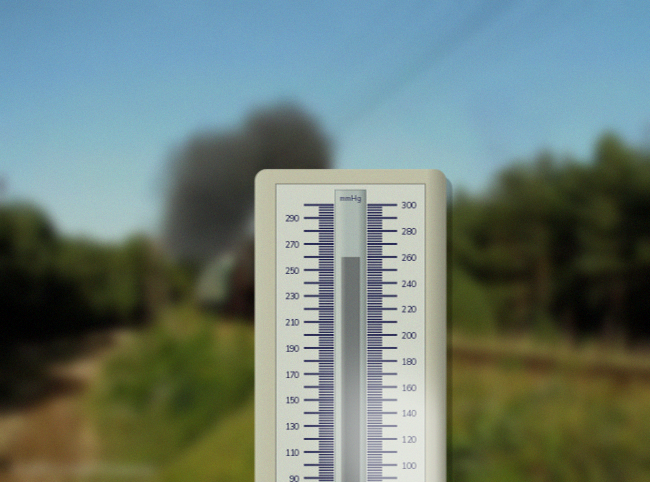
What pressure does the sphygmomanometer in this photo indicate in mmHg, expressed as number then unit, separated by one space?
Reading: 260 mmHg
